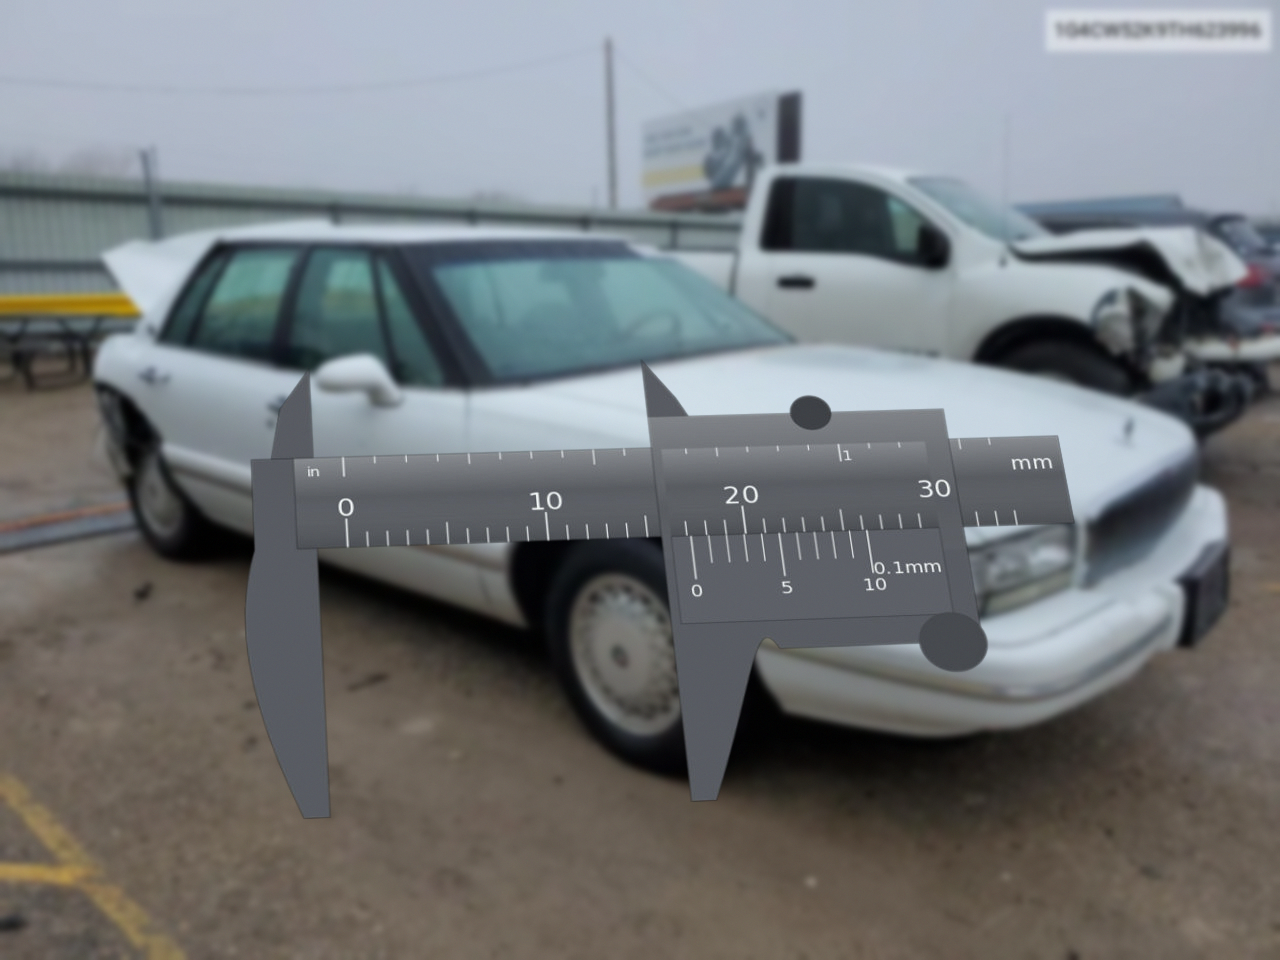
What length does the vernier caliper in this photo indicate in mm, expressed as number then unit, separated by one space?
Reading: 17.2 mm
